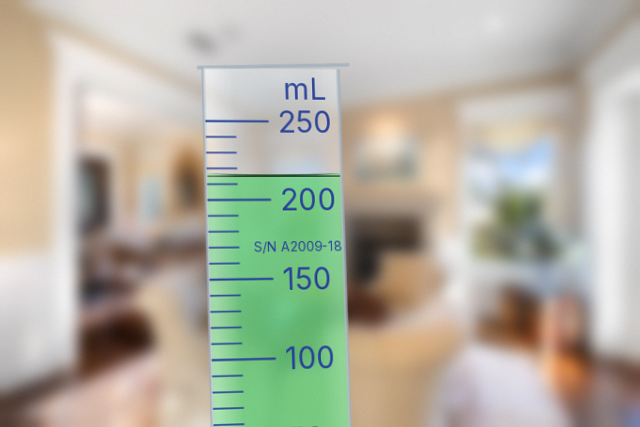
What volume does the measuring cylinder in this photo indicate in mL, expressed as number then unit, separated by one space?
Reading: 215 mL
